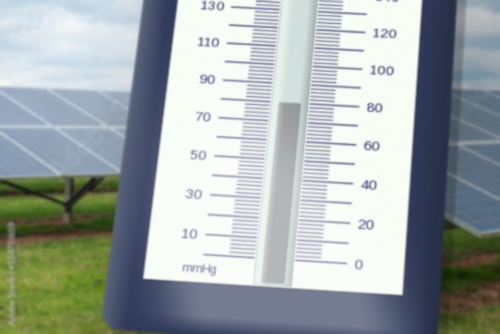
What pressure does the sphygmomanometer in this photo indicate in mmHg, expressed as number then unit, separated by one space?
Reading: 80 mmHg
